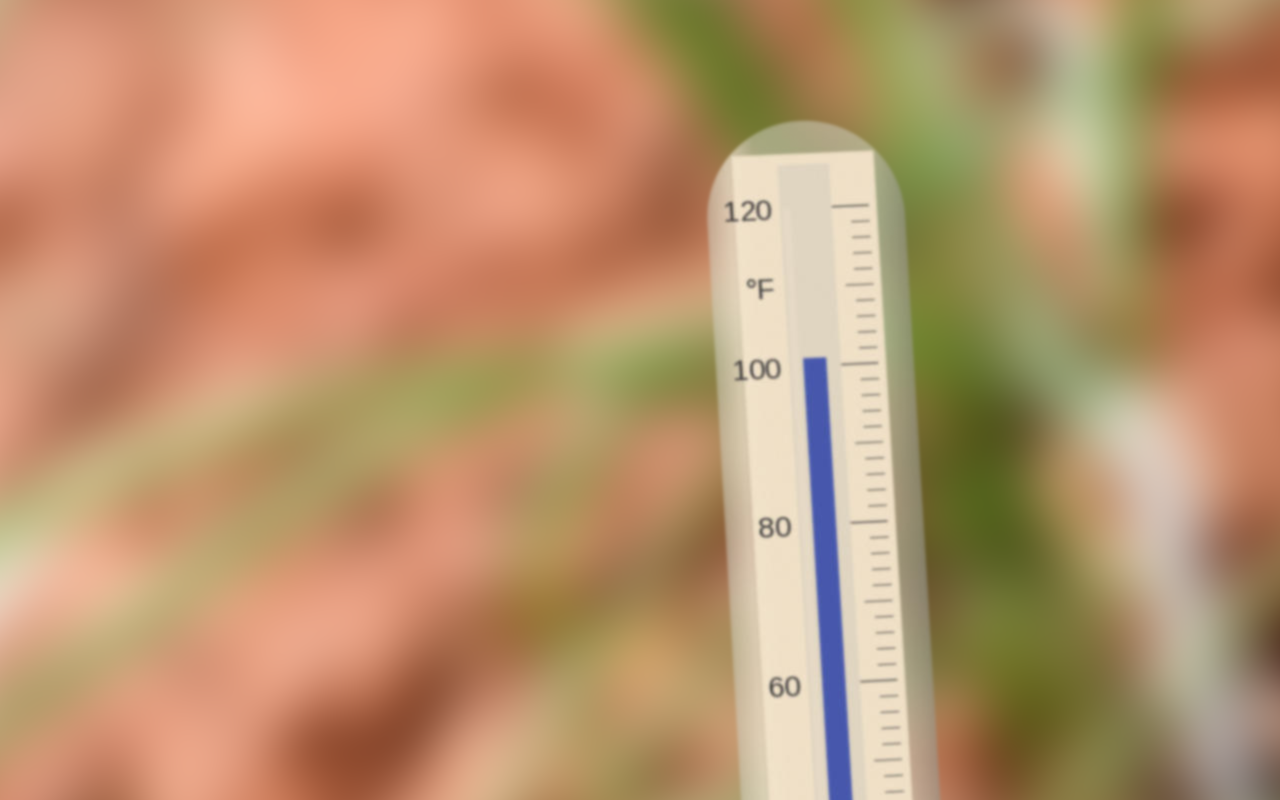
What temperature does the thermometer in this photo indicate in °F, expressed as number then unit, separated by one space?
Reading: 101 °F
